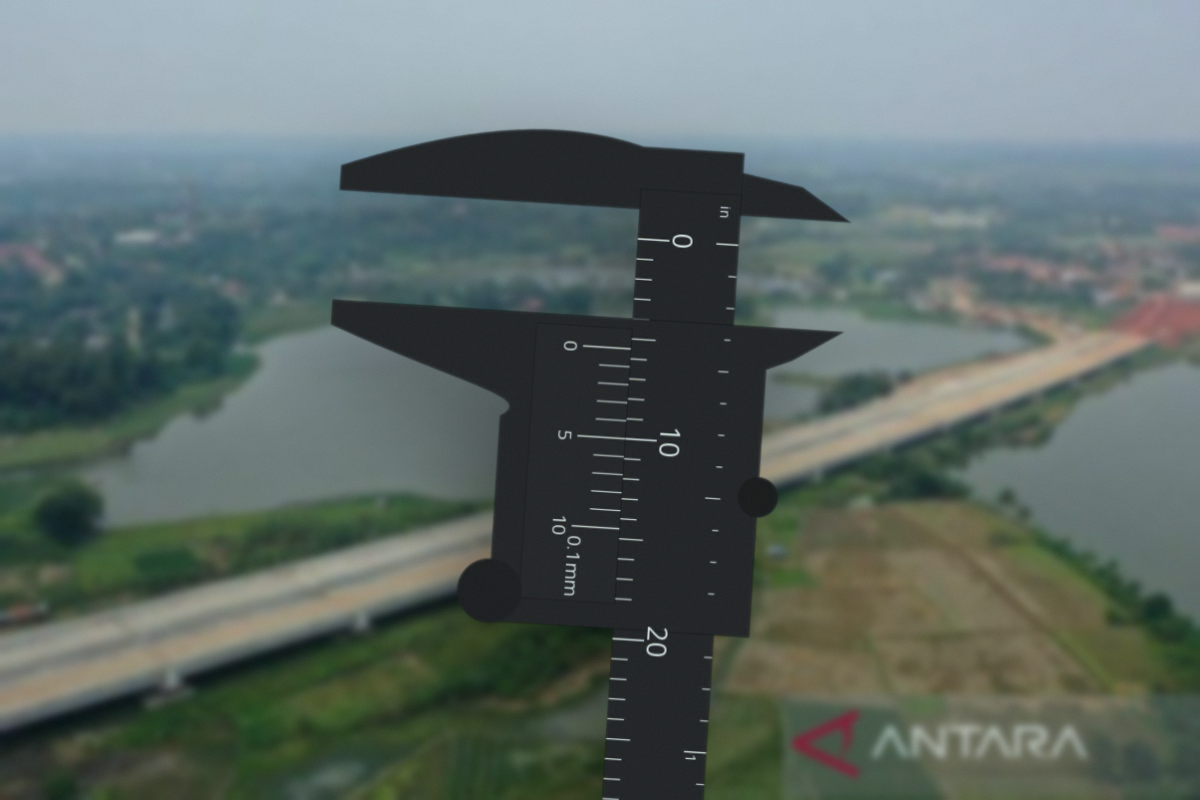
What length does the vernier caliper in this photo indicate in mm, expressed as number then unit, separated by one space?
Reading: 5.5 mm
